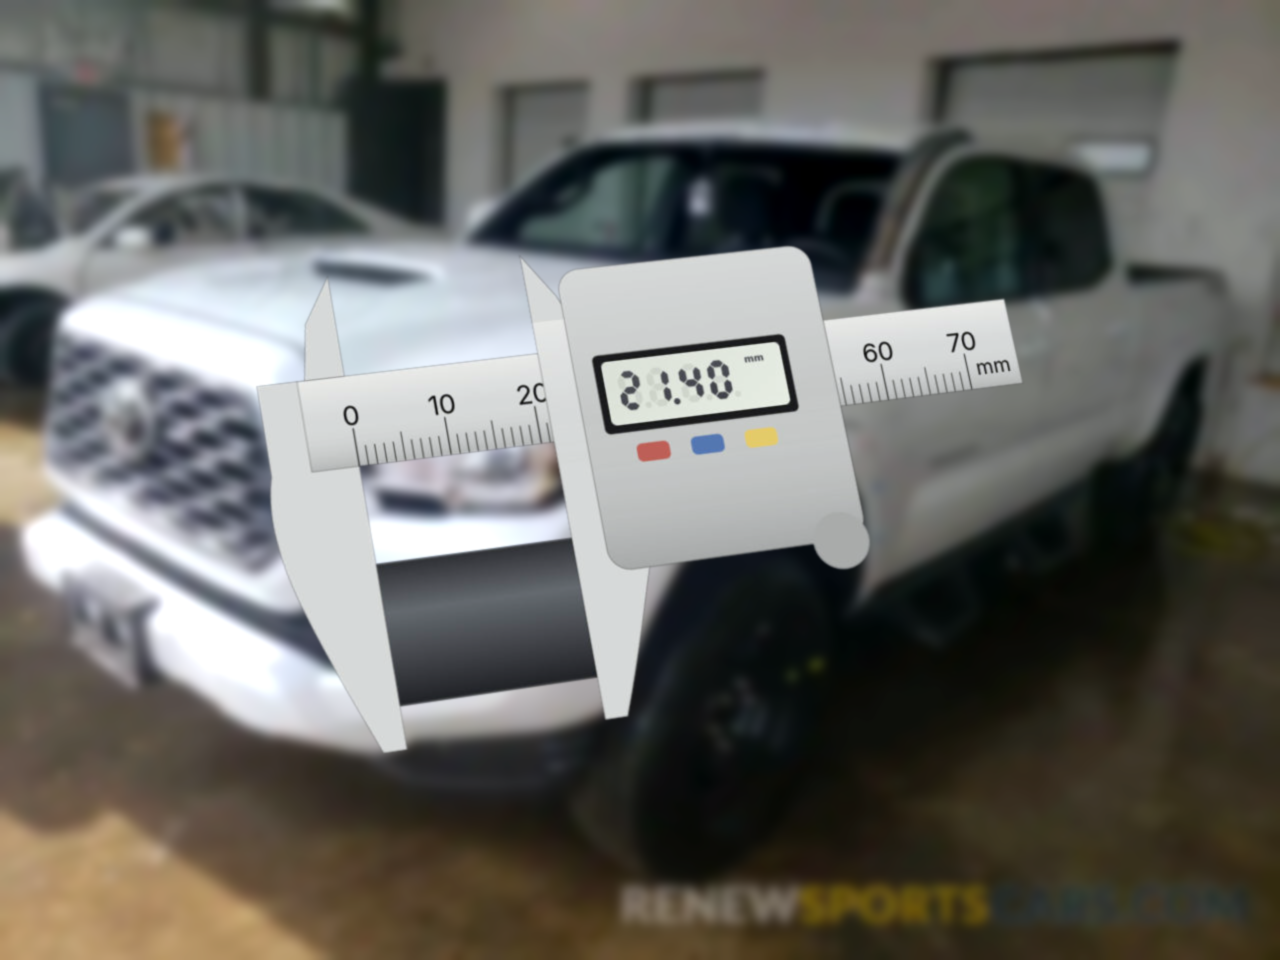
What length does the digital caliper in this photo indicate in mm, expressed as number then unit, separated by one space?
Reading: 21.40 mm
